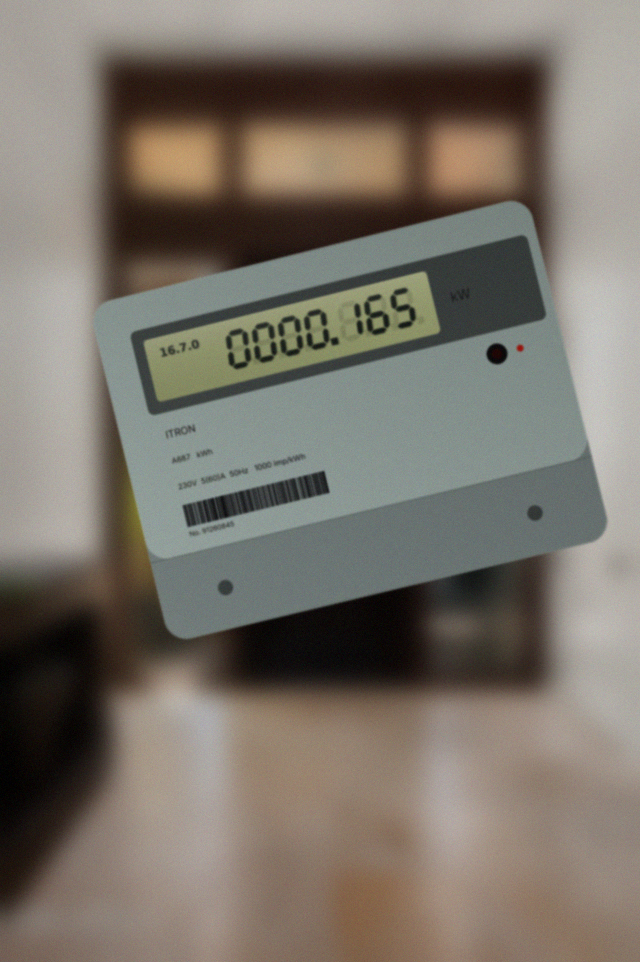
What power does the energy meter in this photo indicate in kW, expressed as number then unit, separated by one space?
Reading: 0.165 kW
